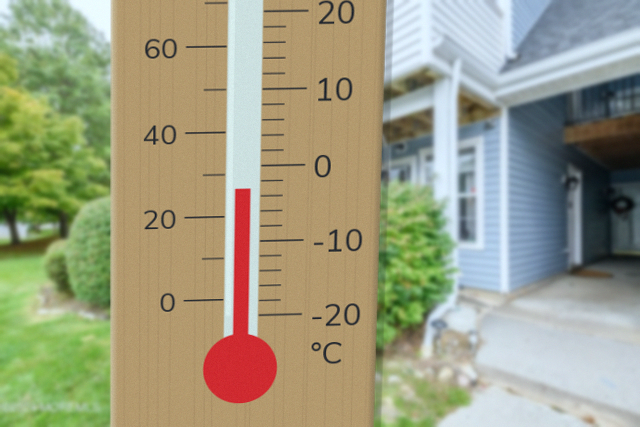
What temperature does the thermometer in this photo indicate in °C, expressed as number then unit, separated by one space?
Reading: -3 °C
